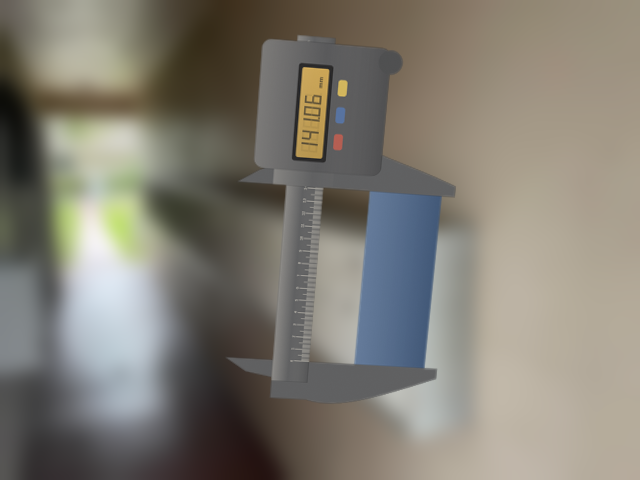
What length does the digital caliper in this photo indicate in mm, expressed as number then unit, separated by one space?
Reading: 141.06 mm
